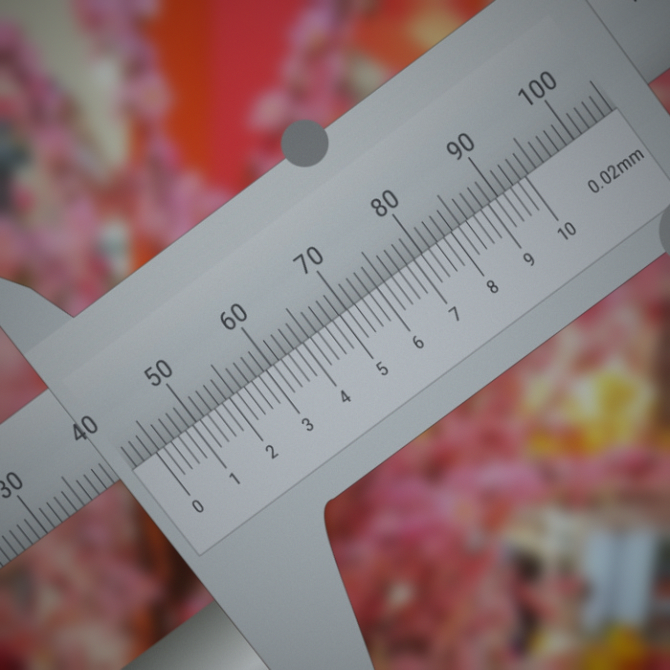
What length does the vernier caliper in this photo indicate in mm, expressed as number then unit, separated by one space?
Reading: 44.6 mm
